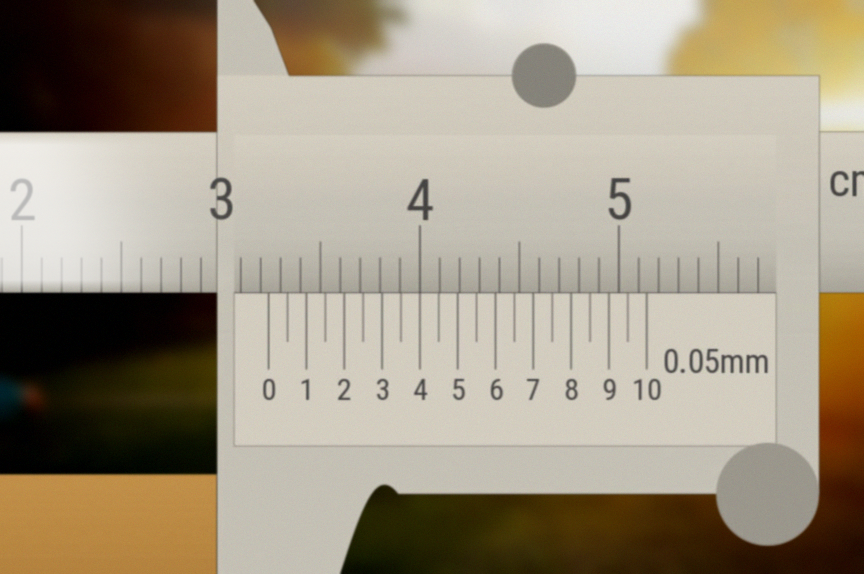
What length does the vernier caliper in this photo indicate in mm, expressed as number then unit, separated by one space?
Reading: 32.4 mm
